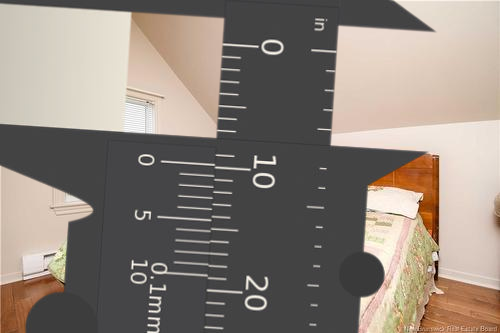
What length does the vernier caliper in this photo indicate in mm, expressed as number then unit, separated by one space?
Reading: 9.8 mm
